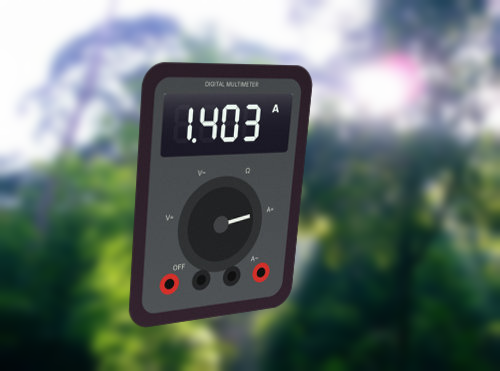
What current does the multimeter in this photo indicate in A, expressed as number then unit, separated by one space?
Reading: 1.403 A
